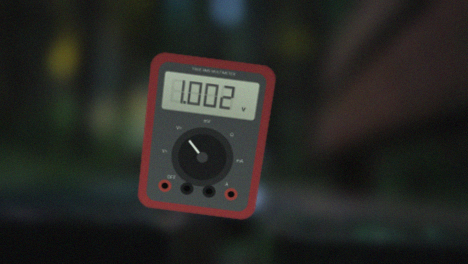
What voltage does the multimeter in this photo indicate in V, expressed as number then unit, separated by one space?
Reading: 1.002 V
